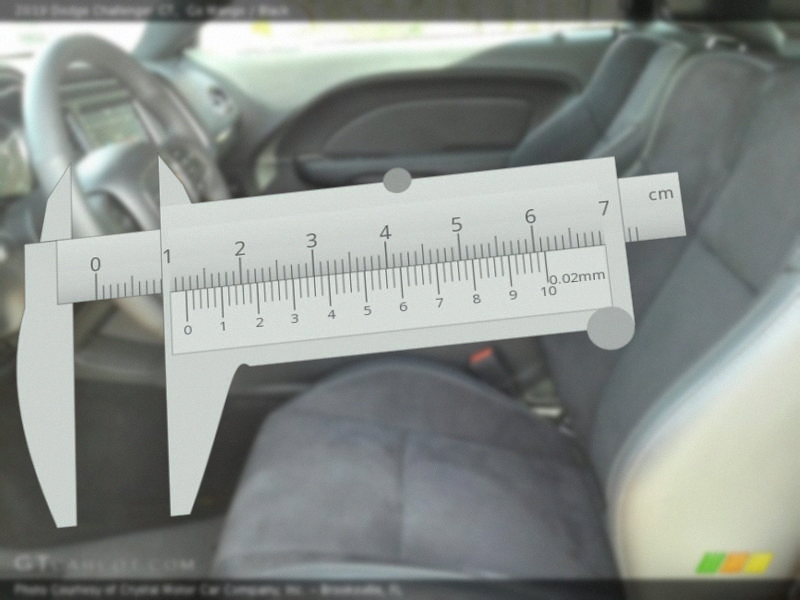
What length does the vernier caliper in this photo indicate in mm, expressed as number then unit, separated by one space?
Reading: 12.4 mm
